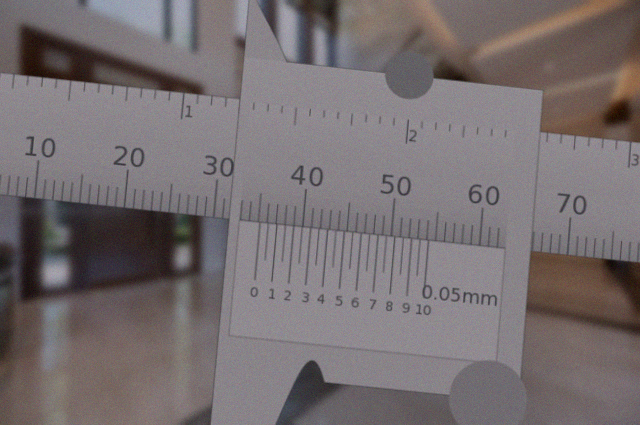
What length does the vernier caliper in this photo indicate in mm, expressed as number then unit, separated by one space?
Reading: 35.2 mm
